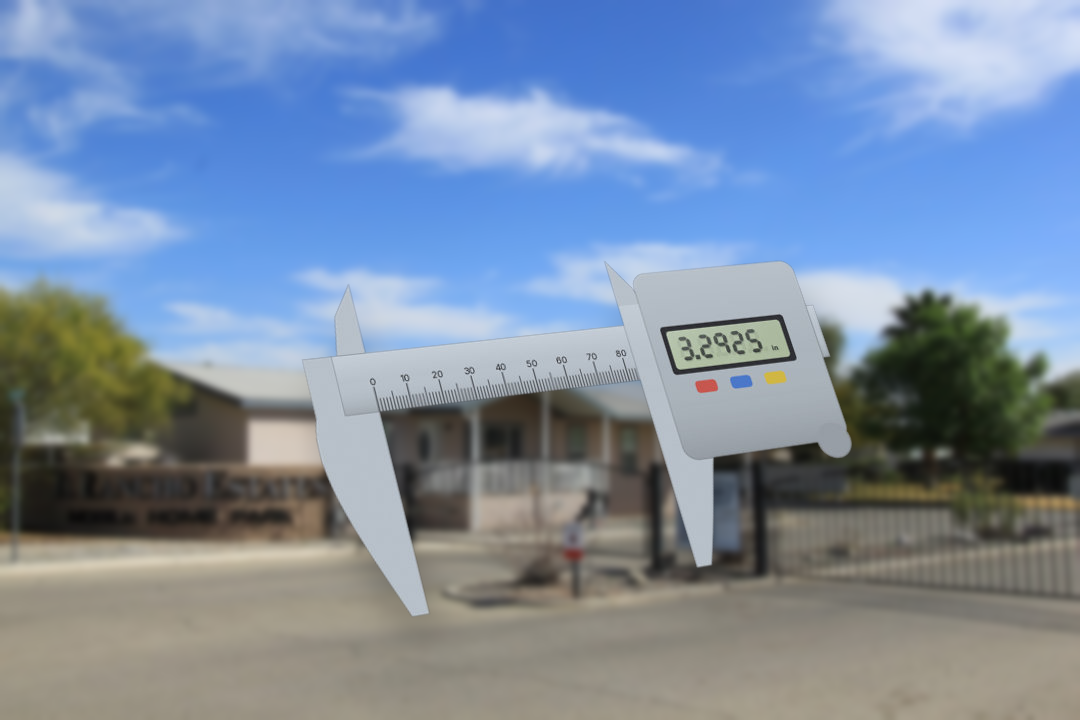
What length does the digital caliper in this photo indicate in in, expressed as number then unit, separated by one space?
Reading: 3.2925 in
